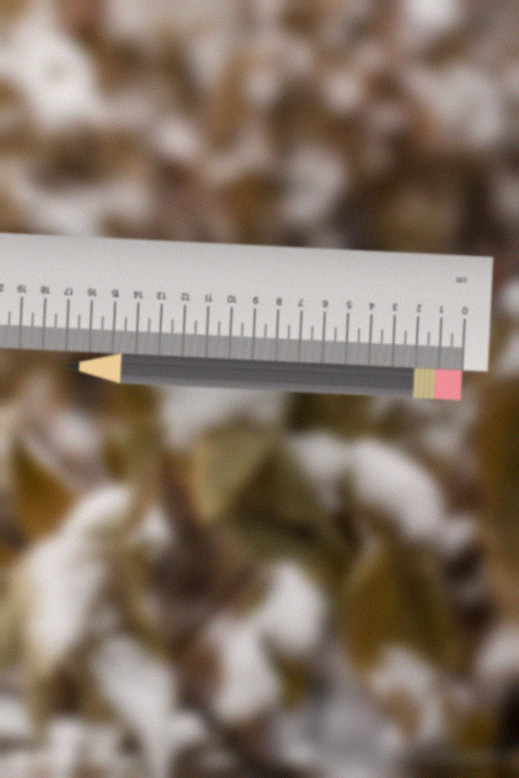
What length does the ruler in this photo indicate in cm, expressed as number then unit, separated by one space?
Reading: 17 cm
